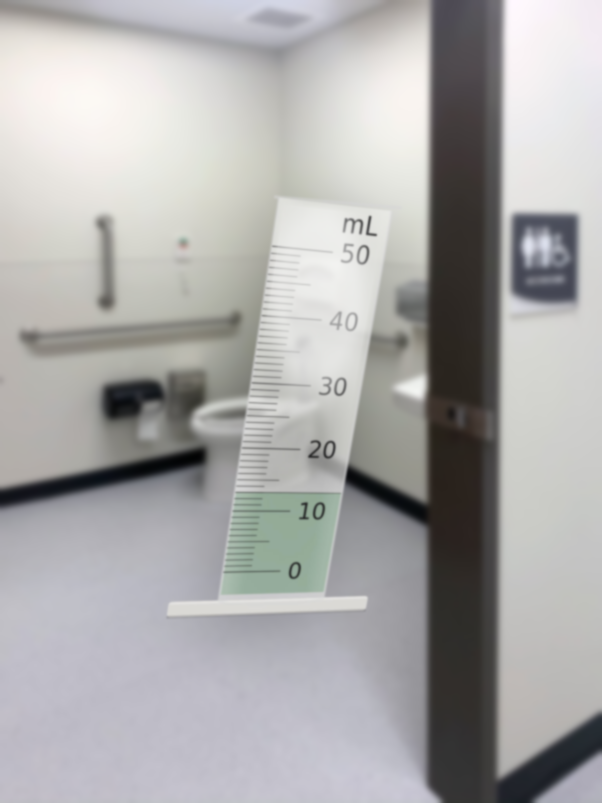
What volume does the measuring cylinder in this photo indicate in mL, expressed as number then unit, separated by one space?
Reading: 13 mL
